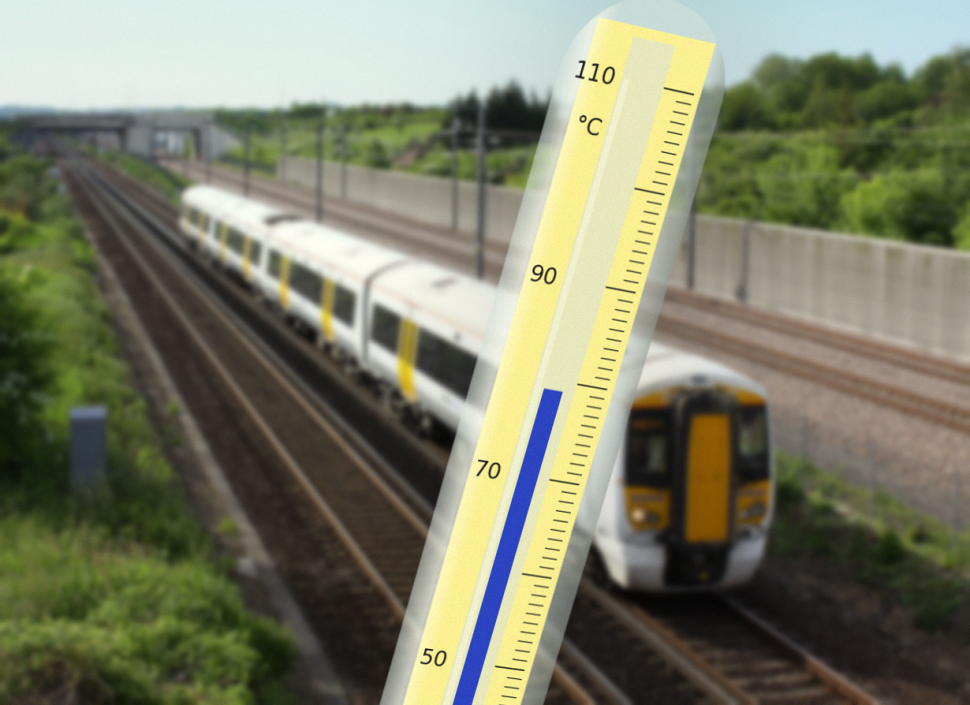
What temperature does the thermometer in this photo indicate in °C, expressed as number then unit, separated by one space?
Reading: 79 °C
